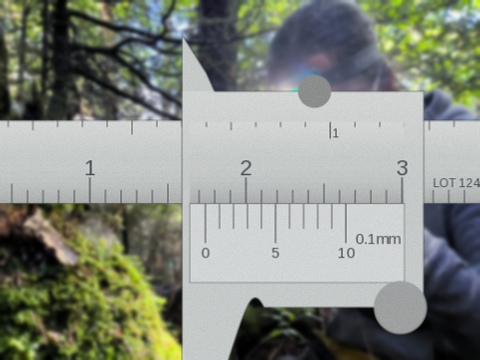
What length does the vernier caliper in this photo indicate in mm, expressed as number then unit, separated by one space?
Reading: 17.4 mm
